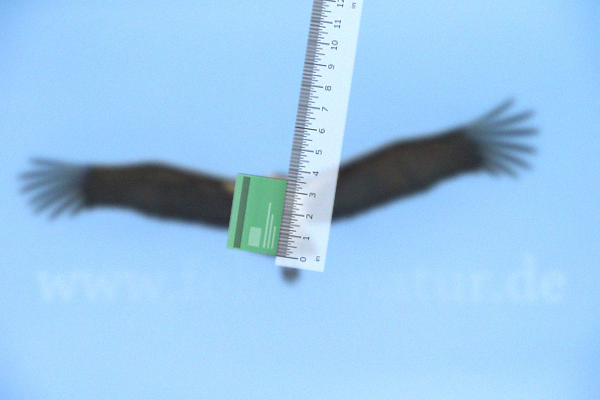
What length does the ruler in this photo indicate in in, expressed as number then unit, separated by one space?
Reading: 3.5 in
